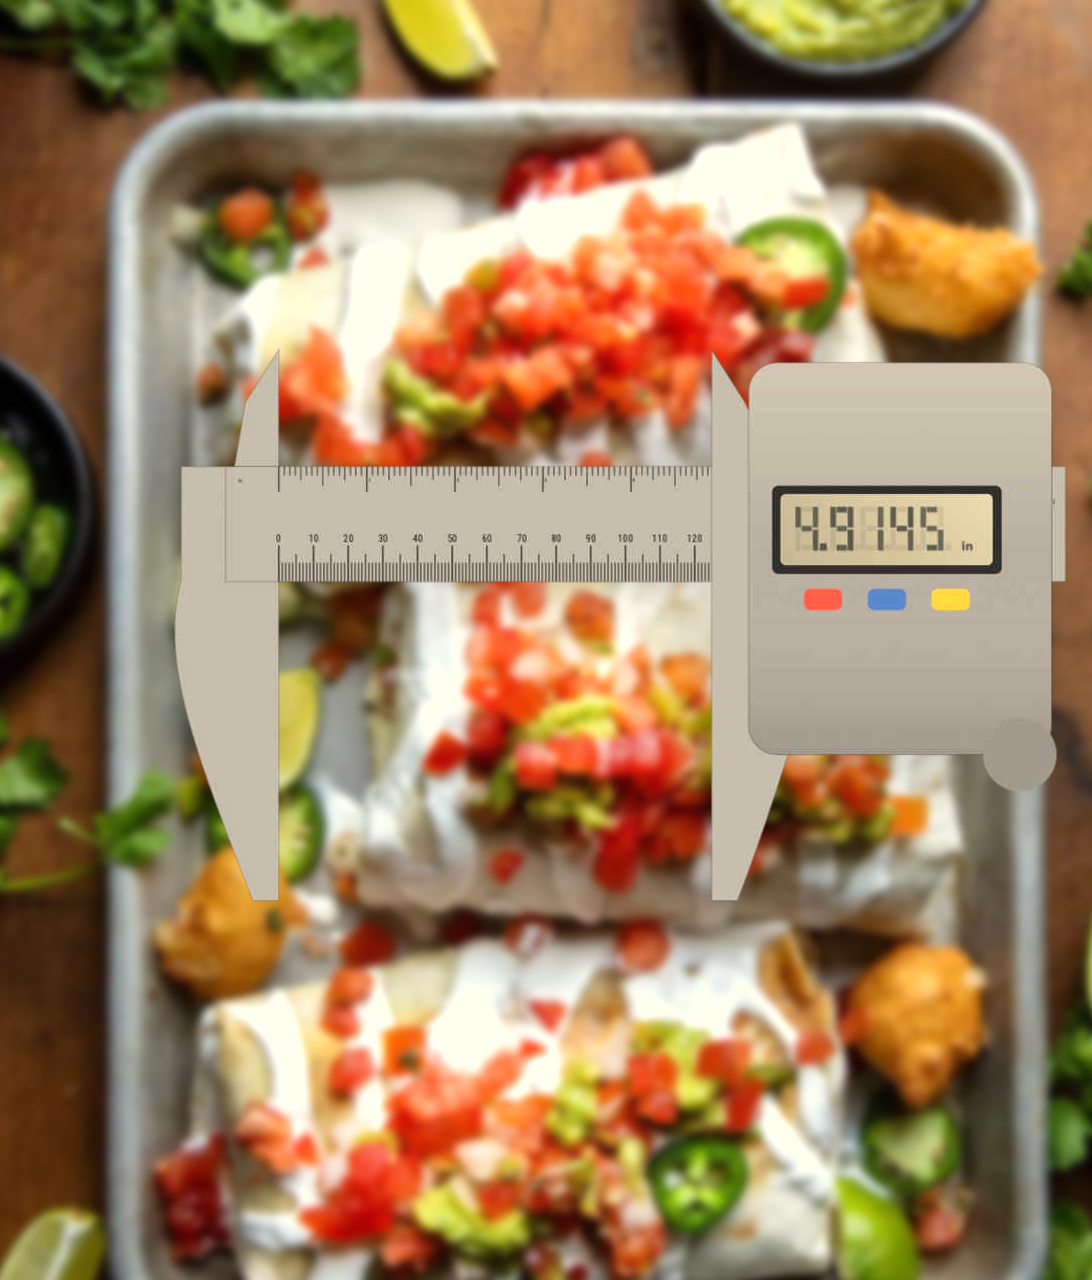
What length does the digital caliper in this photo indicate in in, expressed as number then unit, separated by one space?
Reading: 4.9145 in
